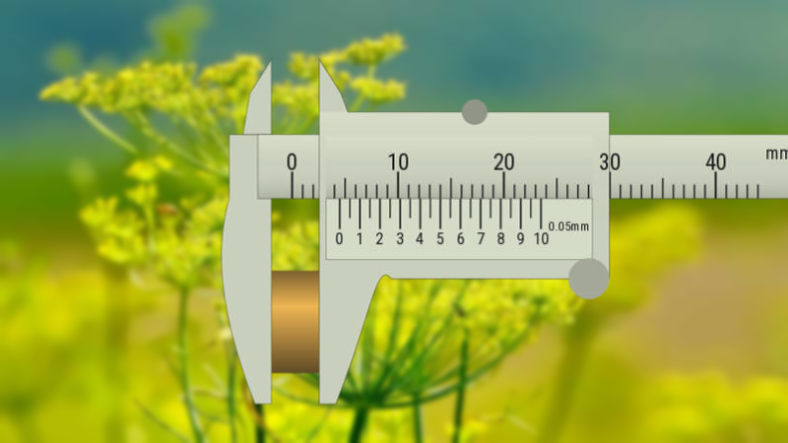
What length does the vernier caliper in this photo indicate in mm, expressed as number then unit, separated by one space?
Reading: 4.5 mm
